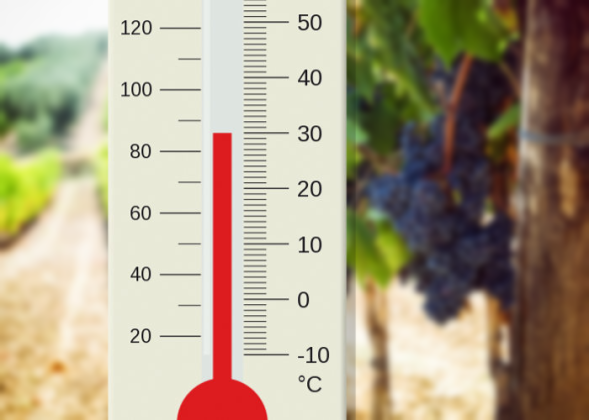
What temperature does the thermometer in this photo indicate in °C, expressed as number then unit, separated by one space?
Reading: 30 °C
